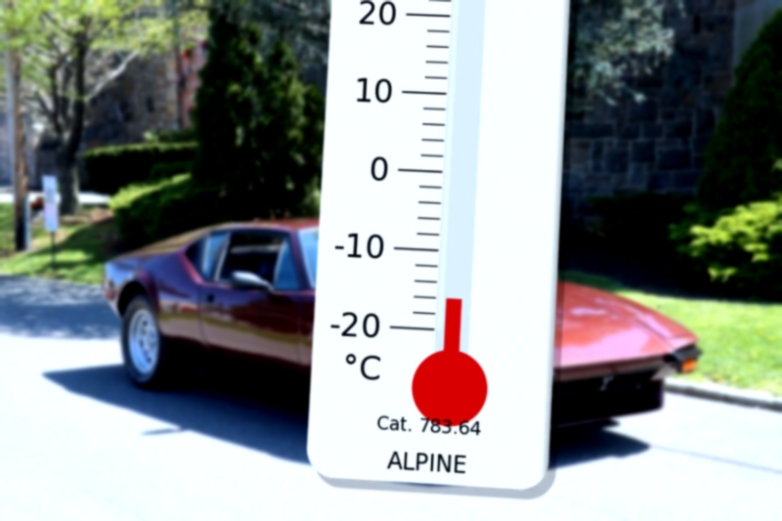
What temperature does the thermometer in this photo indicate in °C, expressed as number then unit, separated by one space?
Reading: -16 °C
